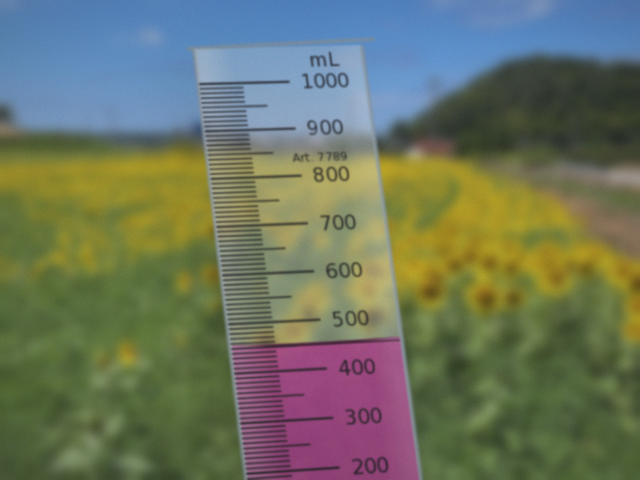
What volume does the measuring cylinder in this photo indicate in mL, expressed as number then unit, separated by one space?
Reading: 450 mL
